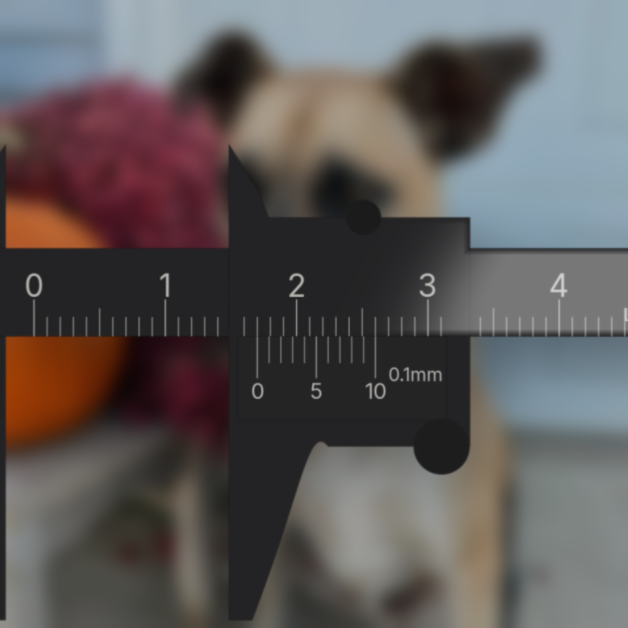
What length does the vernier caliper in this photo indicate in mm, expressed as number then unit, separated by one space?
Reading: 17.0 mm
